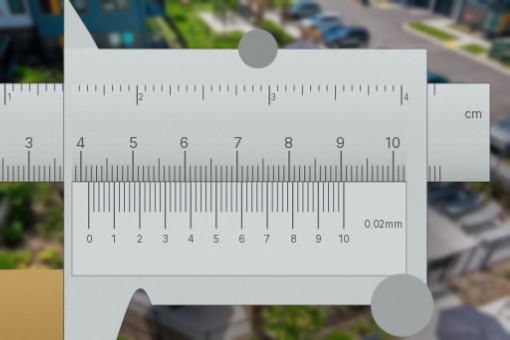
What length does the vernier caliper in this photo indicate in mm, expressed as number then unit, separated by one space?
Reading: 41.5 mm
